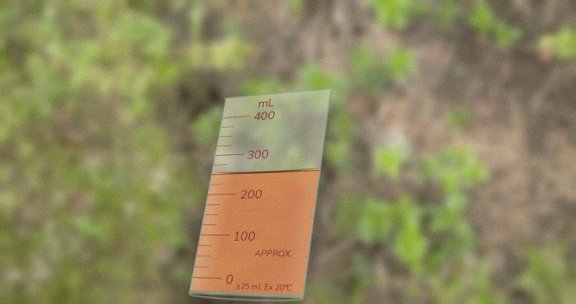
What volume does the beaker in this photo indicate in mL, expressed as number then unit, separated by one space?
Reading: 250 mL
